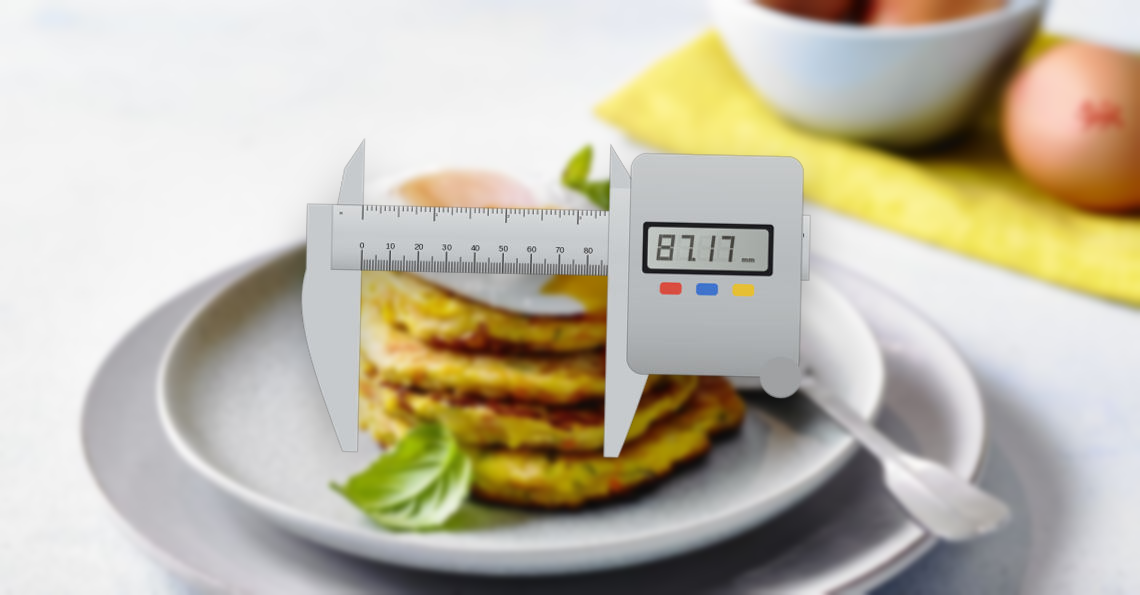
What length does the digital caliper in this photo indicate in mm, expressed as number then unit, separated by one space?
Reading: 87.17 mm
